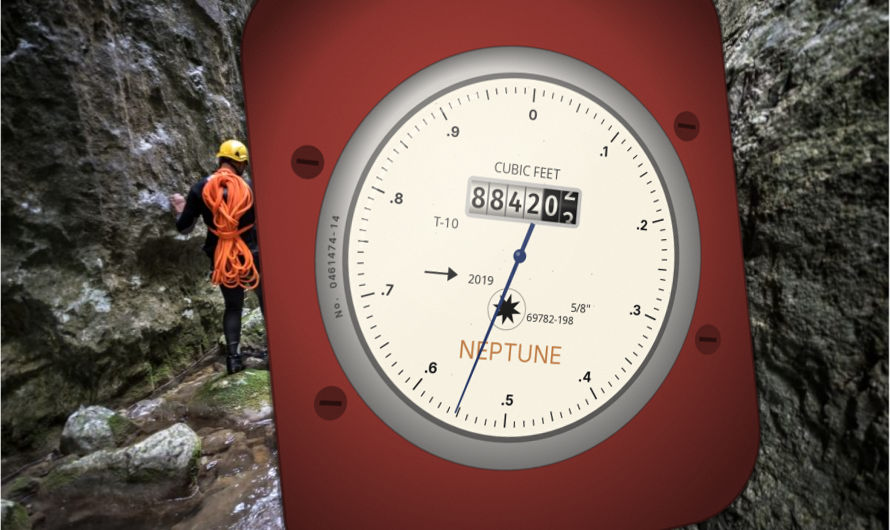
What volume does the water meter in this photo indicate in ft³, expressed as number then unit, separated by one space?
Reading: 884202.55 ft³
